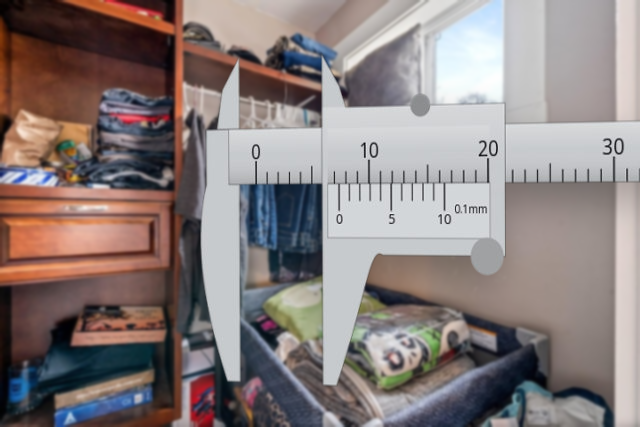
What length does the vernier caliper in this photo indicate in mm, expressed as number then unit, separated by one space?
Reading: 7.4 mm
